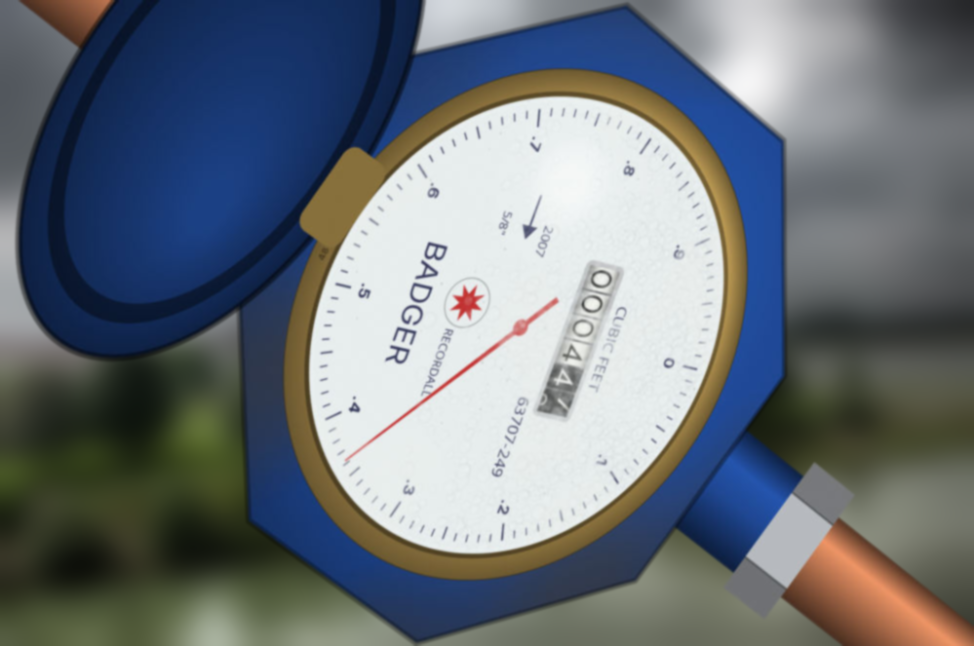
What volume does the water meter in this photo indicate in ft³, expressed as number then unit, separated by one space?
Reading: 447.36 ft³
